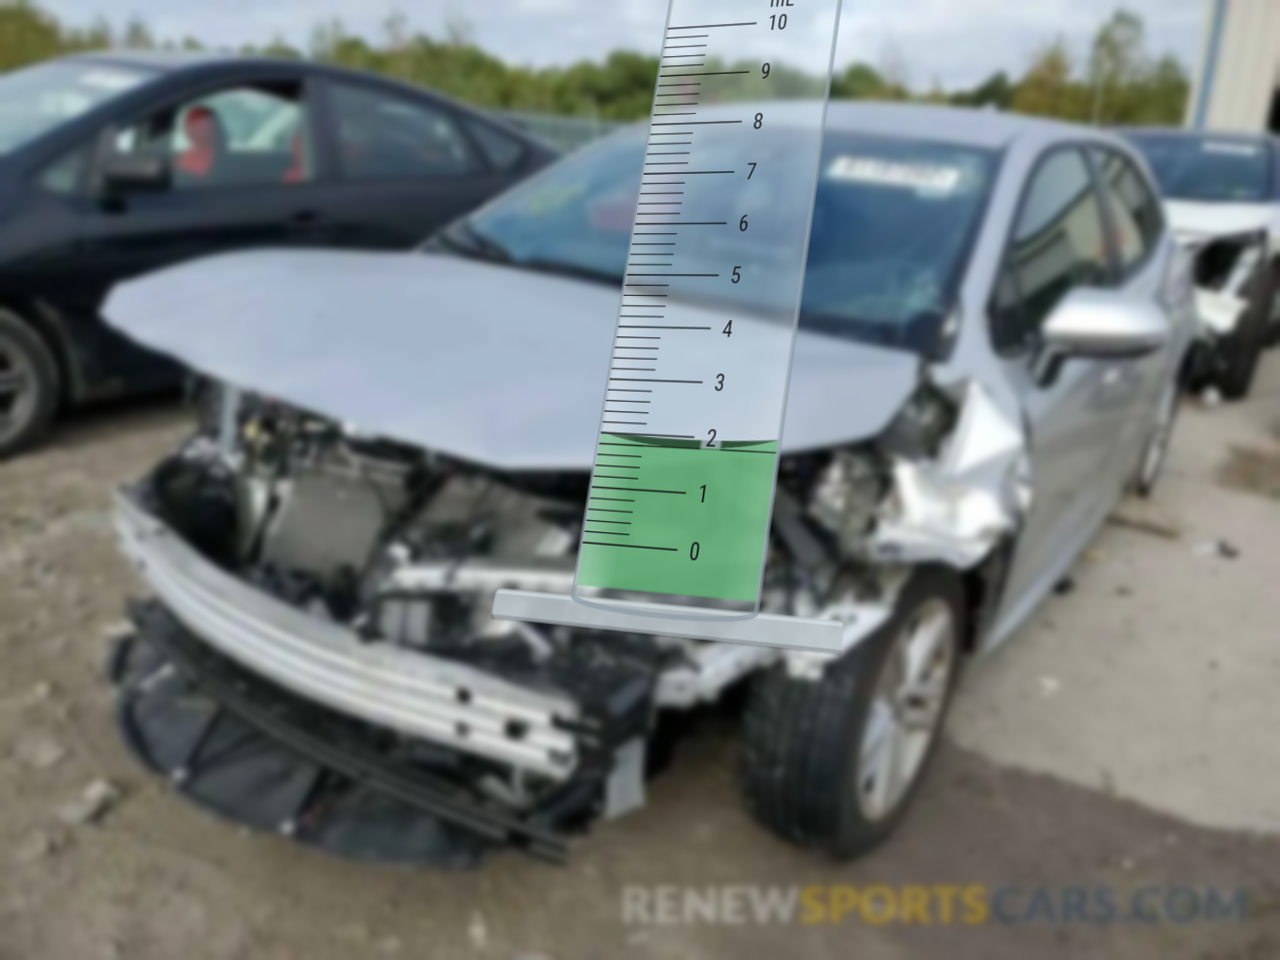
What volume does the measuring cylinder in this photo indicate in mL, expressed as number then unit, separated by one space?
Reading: 1.8 mL
